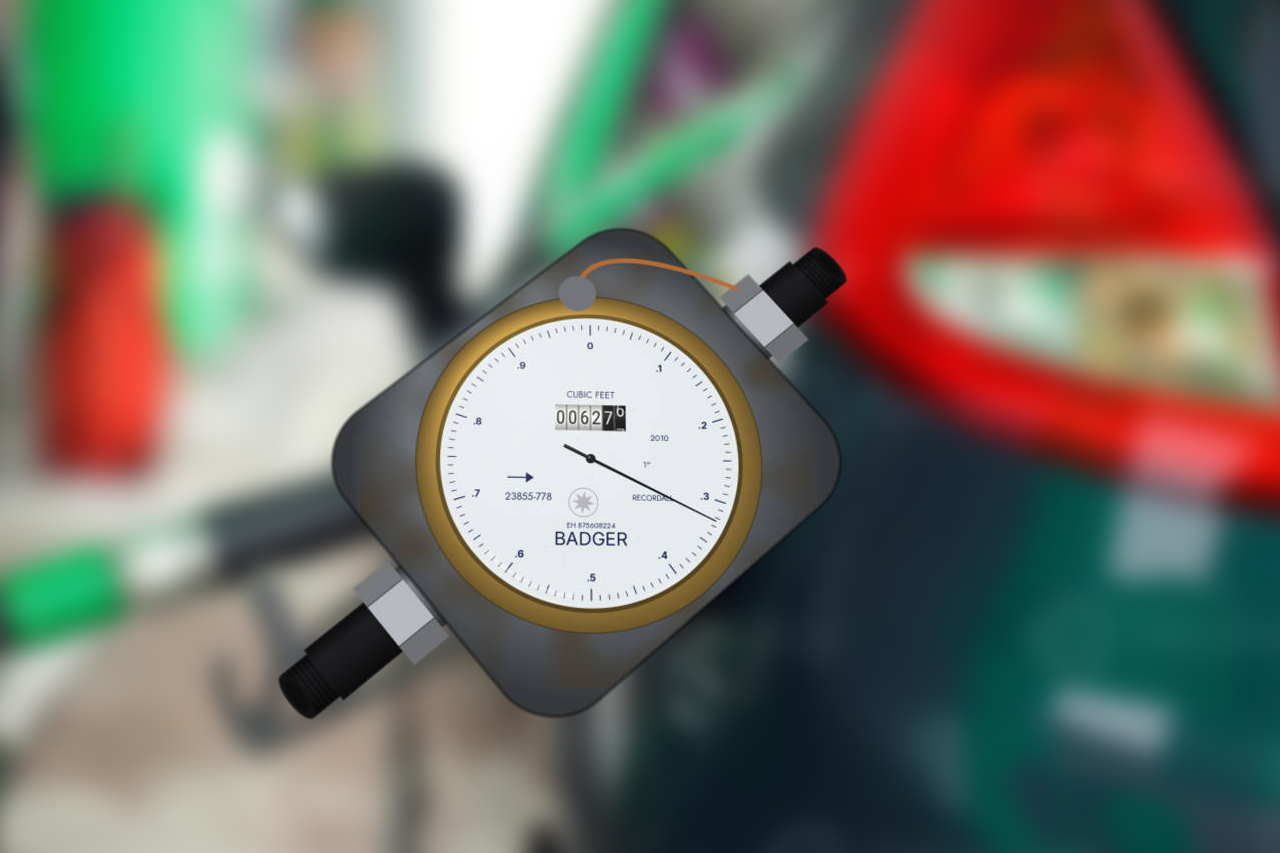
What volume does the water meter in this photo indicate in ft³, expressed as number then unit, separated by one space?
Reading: 6276.32 ft³
